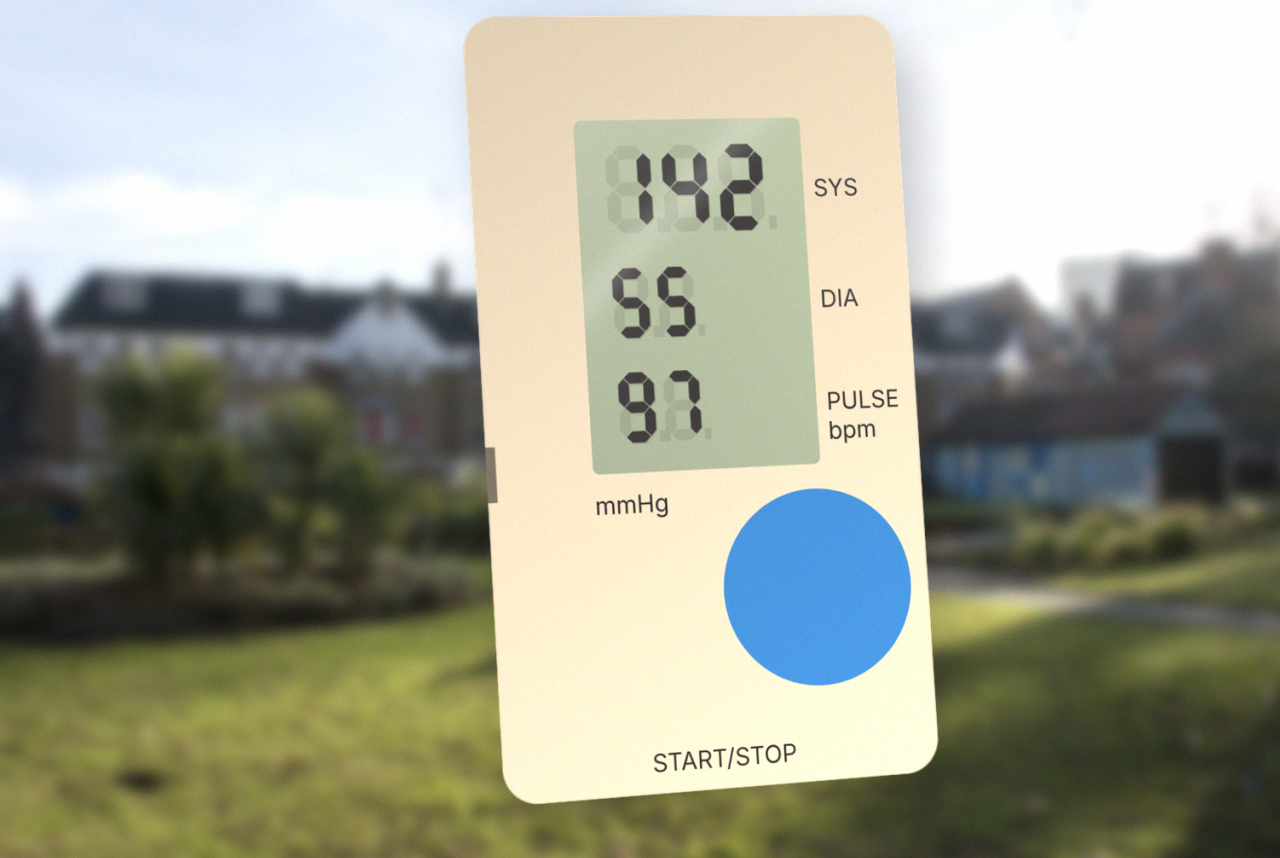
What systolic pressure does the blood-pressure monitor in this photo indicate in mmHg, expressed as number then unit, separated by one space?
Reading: 142 mmHg
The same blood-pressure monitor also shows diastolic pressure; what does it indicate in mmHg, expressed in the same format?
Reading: 55 mmHg
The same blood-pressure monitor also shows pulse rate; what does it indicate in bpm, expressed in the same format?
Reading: 97 bpm
